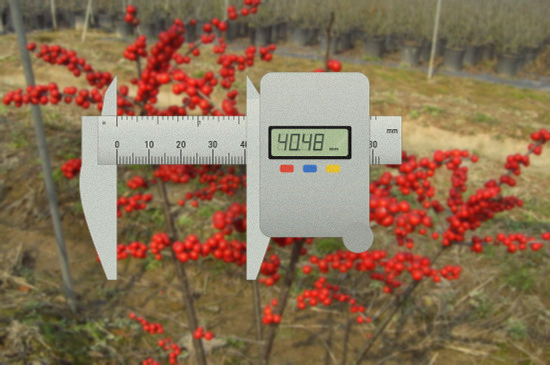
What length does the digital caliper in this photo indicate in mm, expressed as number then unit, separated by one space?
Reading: 40.48 mm
